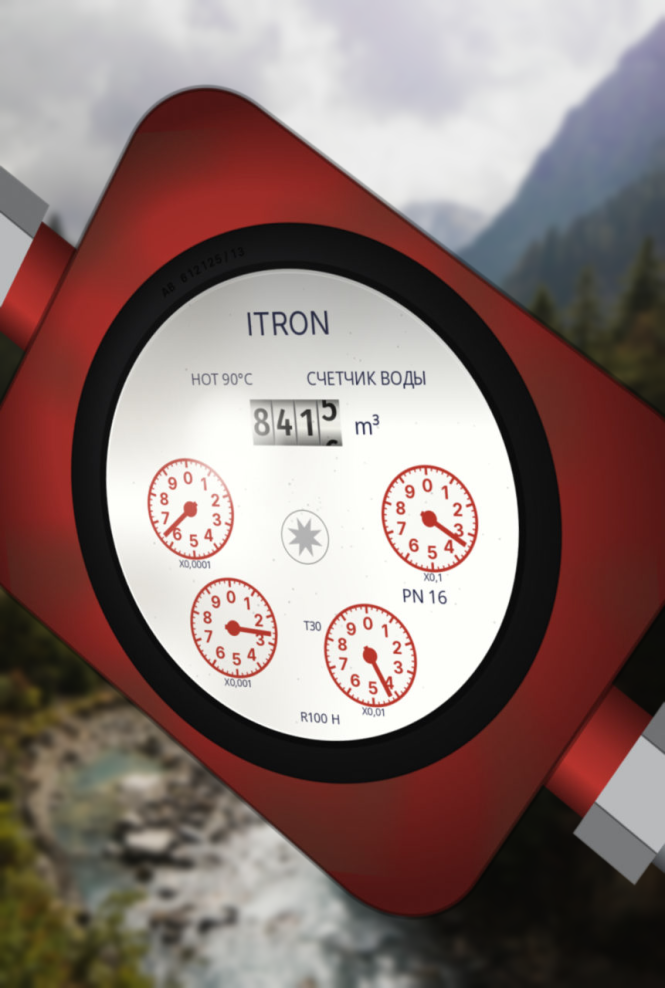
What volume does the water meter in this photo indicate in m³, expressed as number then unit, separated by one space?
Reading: 8415.3426 m³
